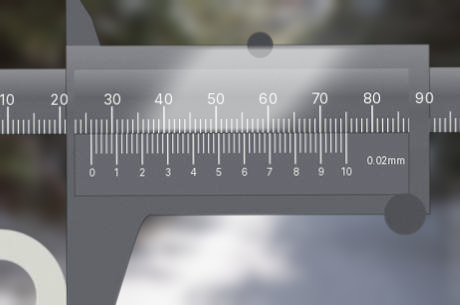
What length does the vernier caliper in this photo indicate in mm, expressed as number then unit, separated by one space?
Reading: 26.0 mm
